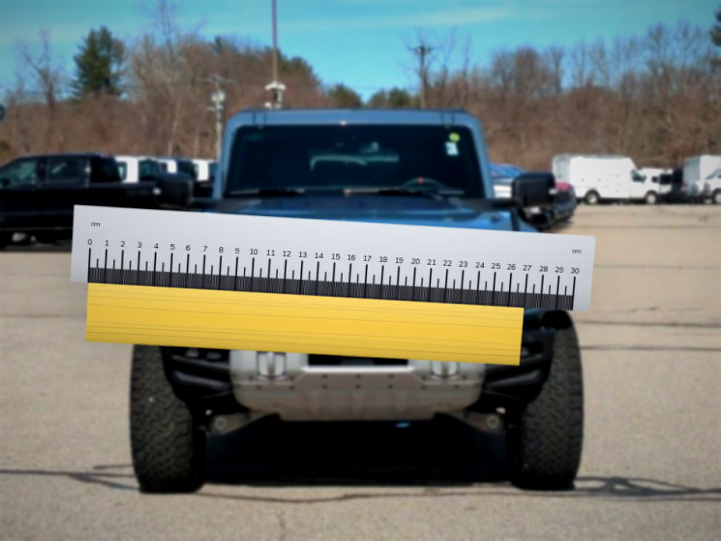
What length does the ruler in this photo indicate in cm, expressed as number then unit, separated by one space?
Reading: 27 cm
